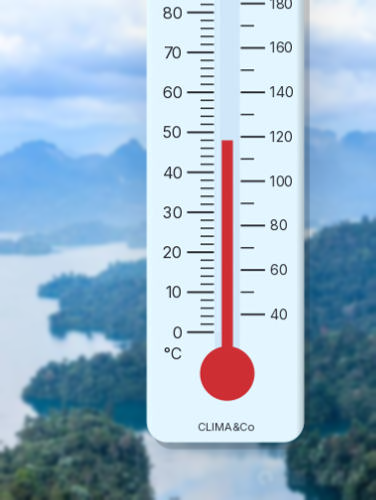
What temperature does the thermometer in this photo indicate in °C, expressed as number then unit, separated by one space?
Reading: 48 °C
